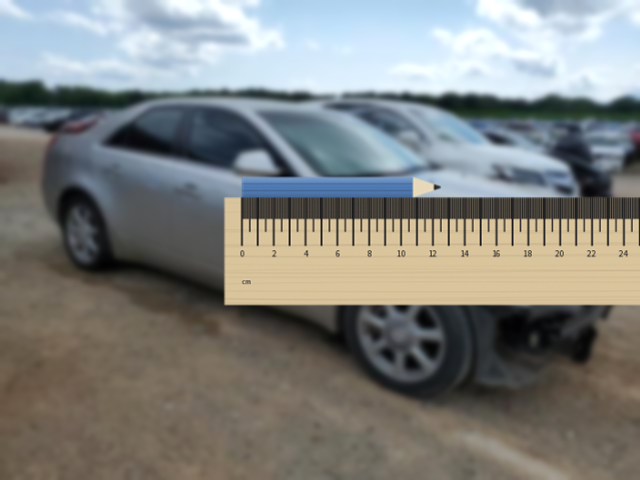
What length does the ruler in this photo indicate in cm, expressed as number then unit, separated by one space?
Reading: 12.5 cm
